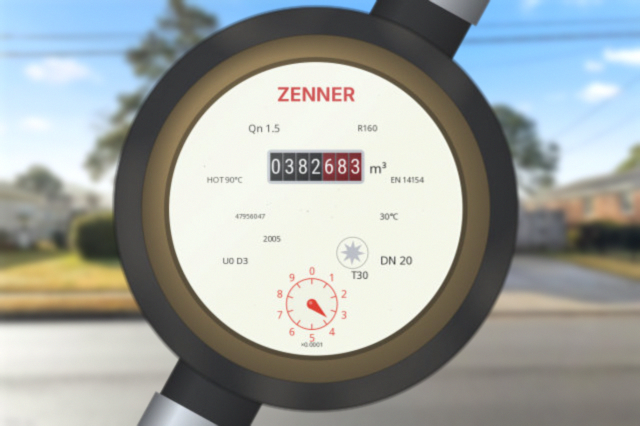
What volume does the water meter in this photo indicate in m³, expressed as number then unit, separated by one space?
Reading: 382.6833 m³
